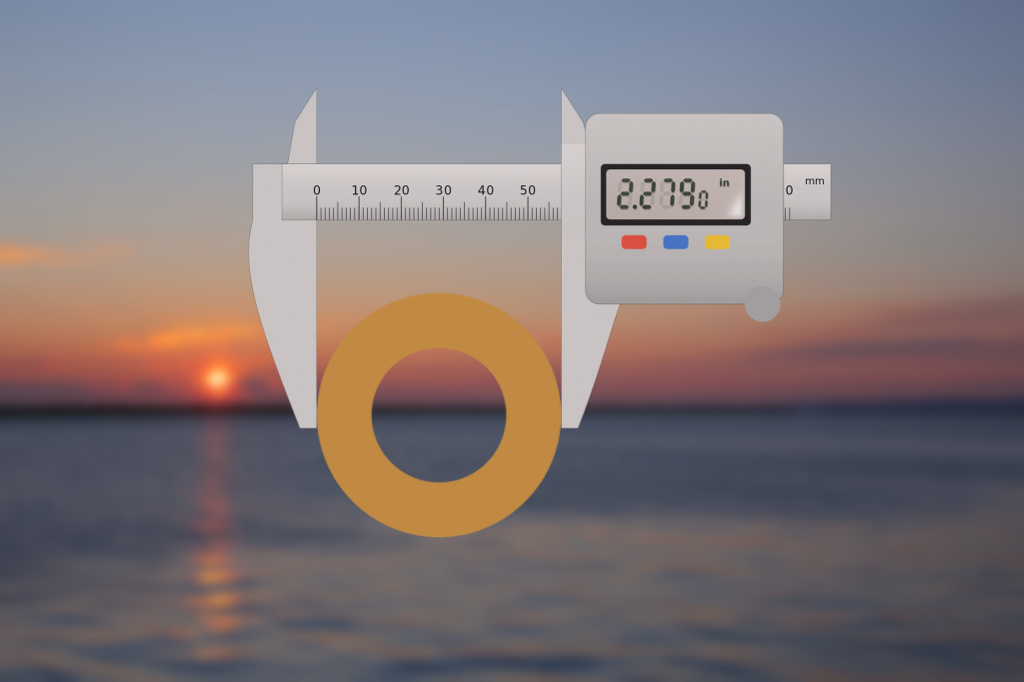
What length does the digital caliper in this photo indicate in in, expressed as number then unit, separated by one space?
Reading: 2.2790 in
